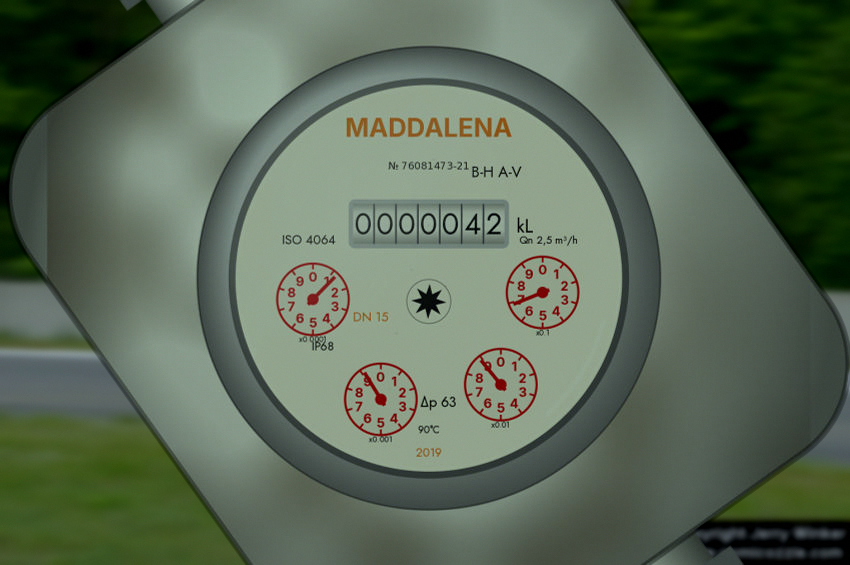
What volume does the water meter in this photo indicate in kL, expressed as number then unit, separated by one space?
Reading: 42.6891 kL
